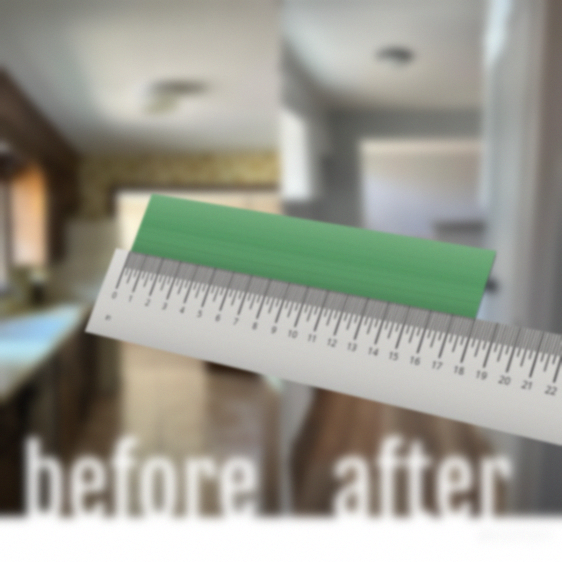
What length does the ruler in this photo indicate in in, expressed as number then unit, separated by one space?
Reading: 18 in
